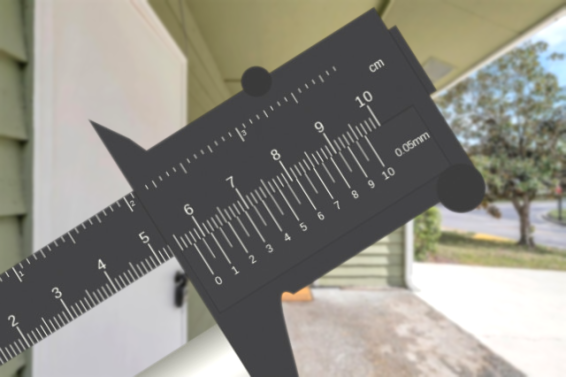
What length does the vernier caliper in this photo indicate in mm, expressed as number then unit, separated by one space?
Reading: 57.5 mm
